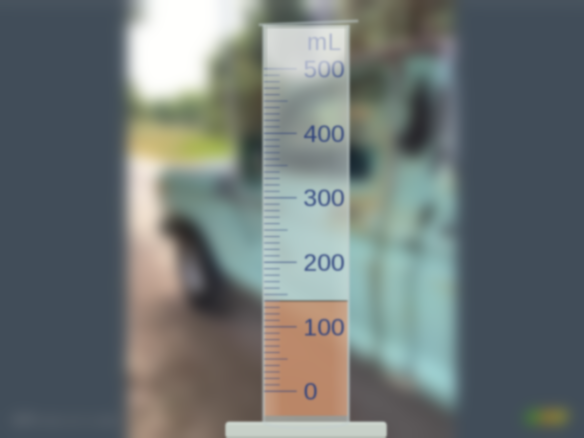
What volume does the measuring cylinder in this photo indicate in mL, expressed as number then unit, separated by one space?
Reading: 140 mL
